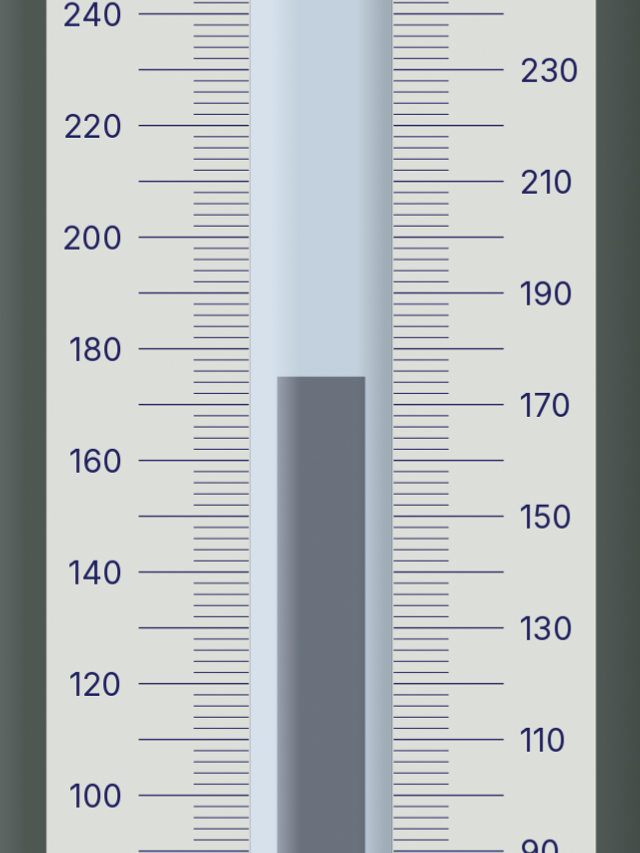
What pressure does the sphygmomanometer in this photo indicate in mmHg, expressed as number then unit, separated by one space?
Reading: 175 mmHg
